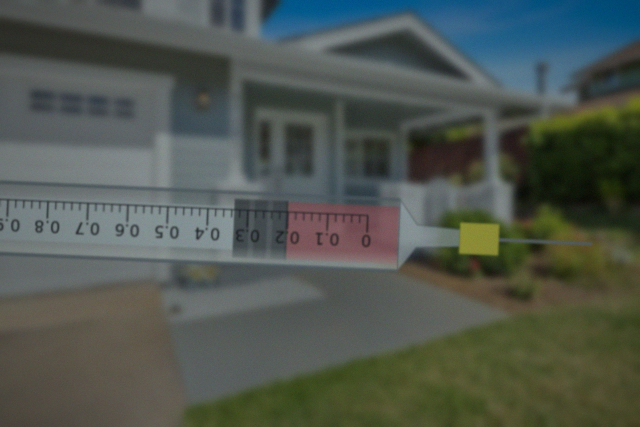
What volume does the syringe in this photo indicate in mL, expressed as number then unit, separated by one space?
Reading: 0.2 mL
